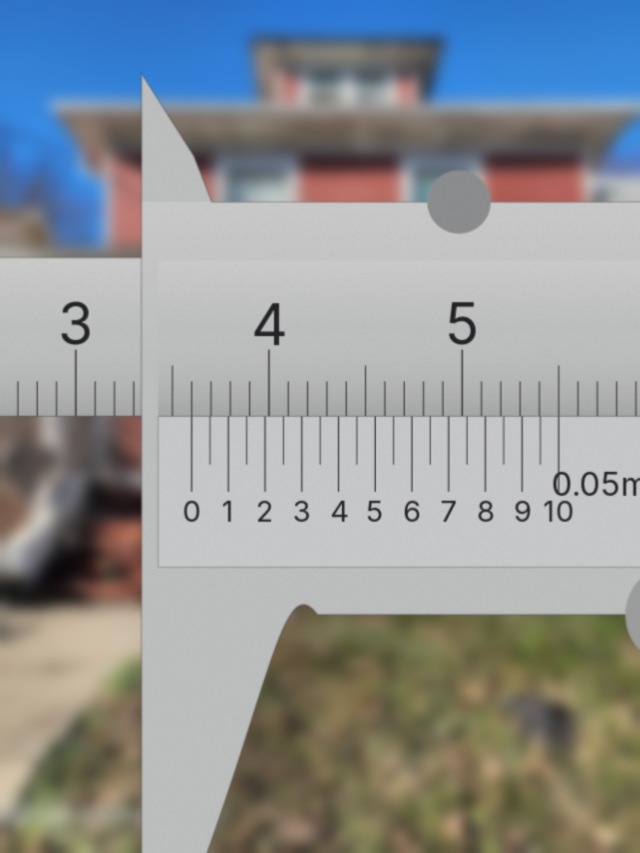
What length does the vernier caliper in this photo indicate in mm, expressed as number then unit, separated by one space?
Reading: 36.0 mm
